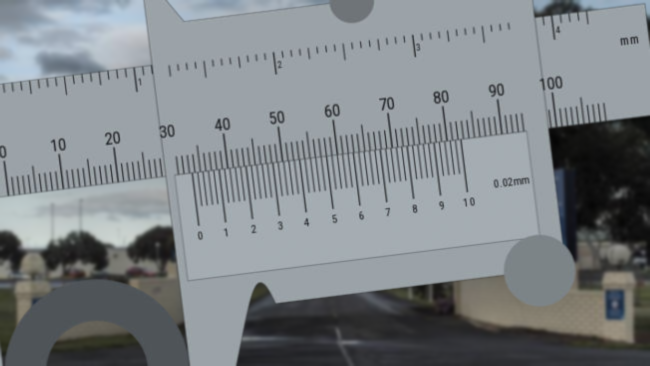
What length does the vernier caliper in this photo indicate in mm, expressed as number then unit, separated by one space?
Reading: 33.5 mm
